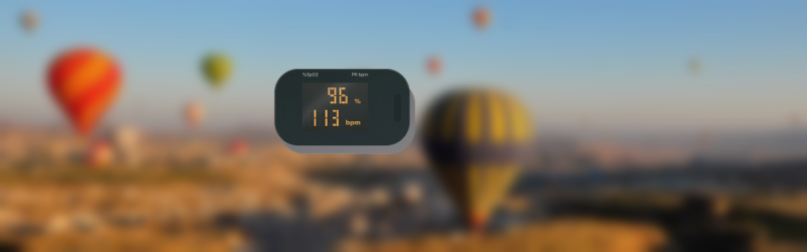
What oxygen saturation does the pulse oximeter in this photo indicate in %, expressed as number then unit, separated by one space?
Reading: 96 %
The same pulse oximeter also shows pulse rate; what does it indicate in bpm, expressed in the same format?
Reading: 113 bpm
